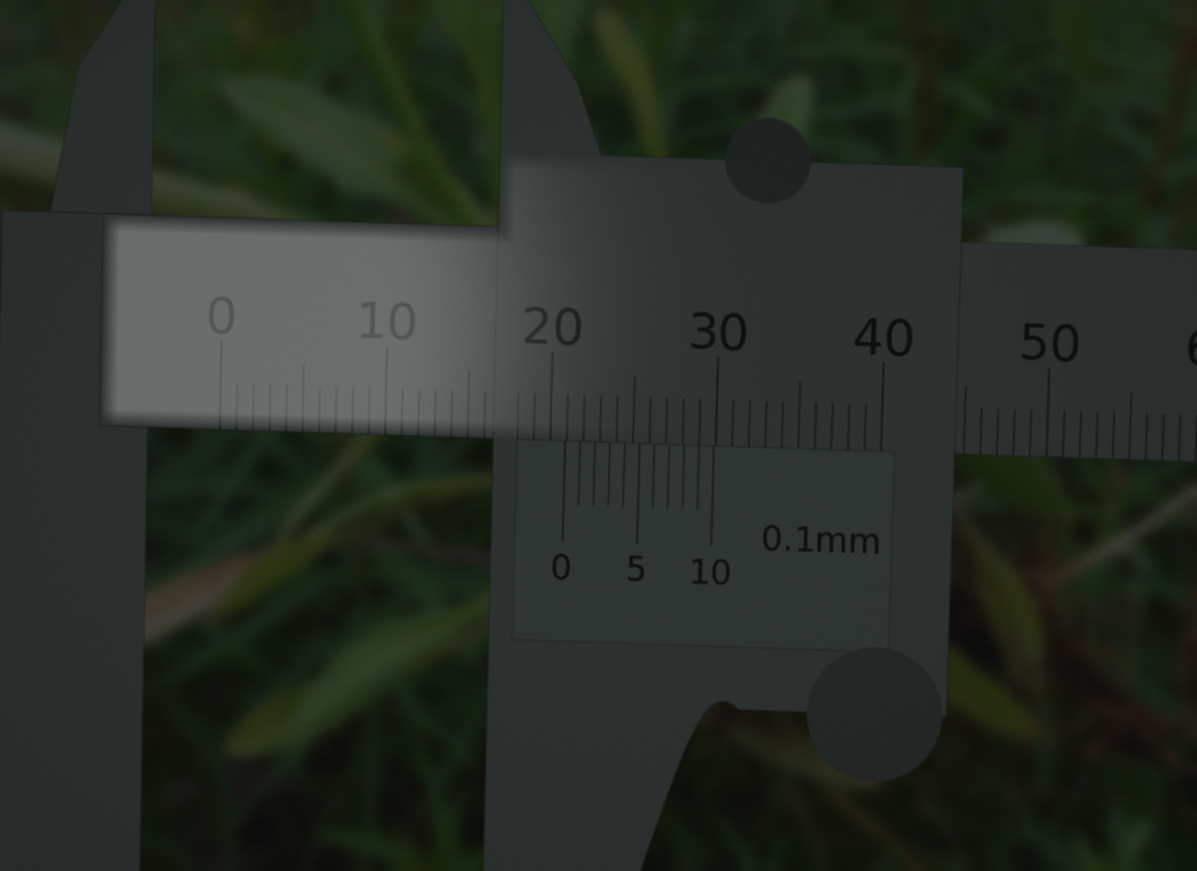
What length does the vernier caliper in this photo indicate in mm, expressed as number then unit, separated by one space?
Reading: 20.9 mm
